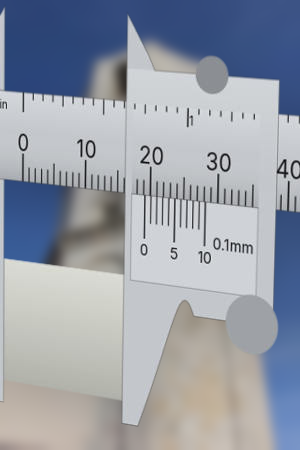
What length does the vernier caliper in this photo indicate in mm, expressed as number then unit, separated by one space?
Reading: 19.2 mm
